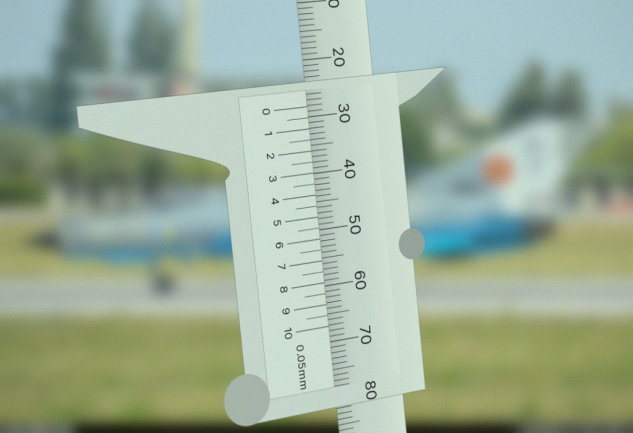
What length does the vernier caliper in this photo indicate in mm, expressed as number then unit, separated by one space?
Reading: 28.2 mm
